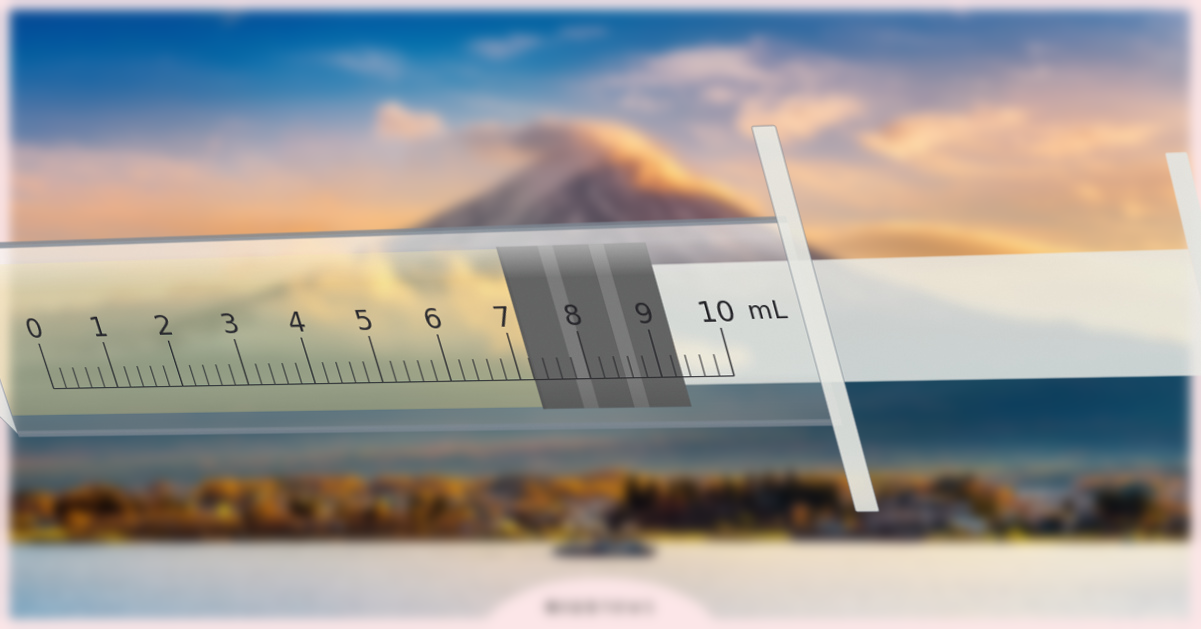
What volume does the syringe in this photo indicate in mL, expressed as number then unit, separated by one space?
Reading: 7.2 mL
